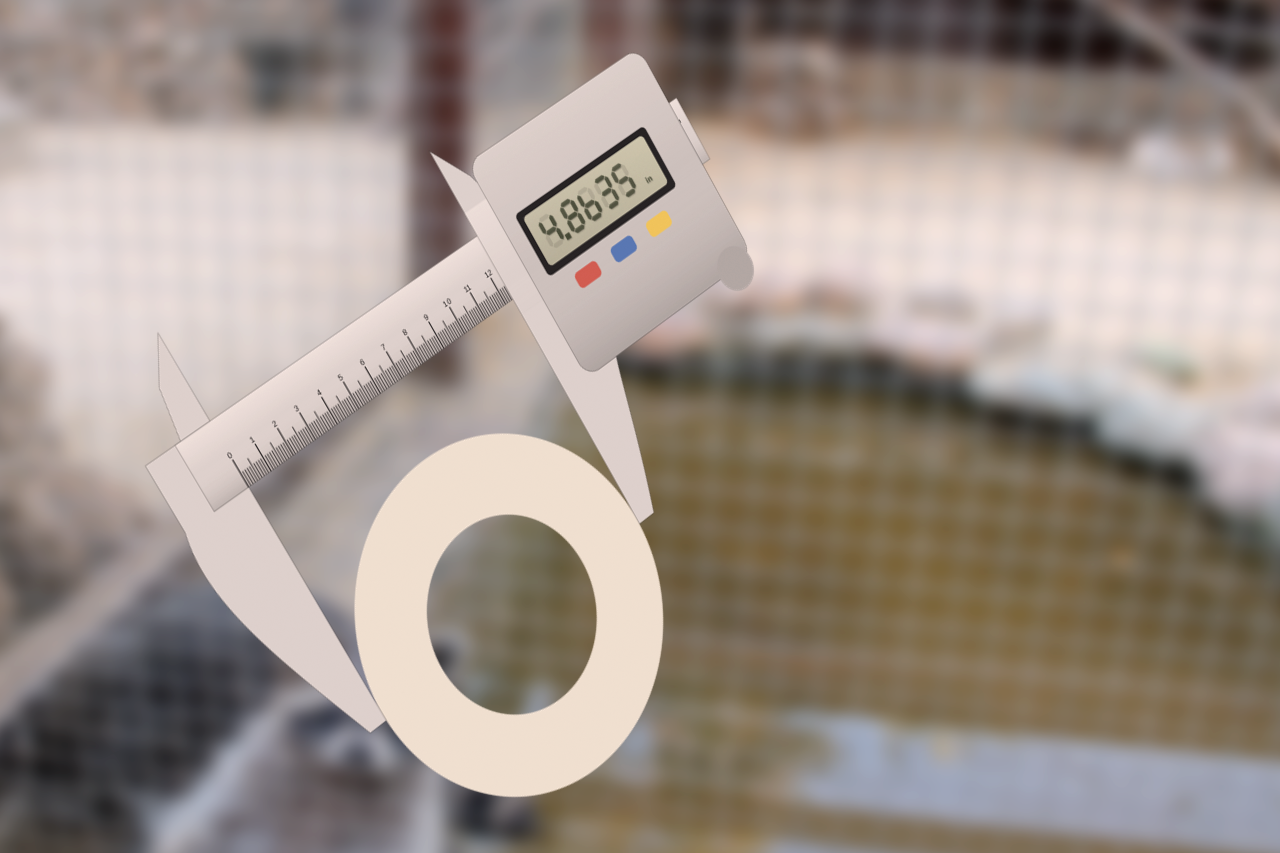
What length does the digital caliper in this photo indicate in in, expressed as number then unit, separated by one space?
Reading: 4.8635 in
